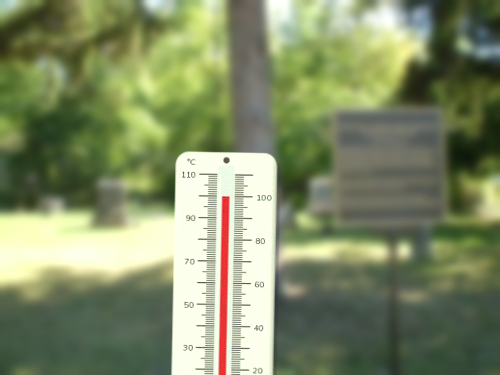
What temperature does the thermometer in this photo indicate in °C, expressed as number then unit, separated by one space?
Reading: 100 °C
